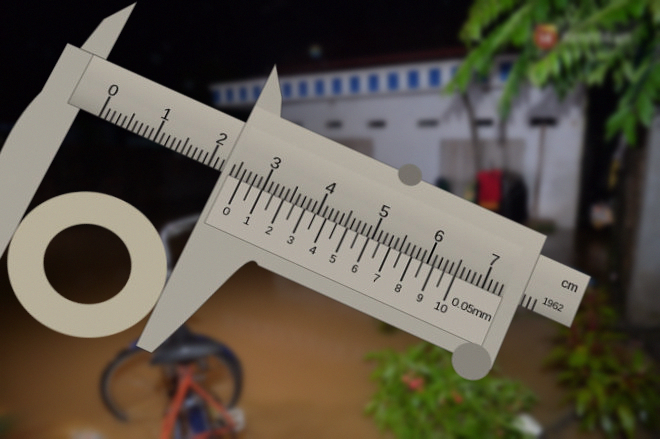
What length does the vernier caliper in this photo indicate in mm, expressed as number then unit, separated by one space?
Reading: 26.0 mm
